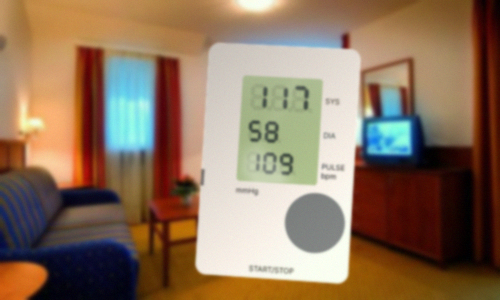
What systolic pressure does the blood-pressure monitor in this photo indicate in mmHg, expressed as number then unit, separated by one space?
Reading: 117 mmHg
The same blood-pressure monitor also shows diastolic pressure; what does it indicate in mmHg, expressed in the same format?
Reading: 58 mmHg
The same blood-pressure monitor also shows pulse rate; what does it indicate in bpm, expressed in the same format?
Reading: 109 bpm
